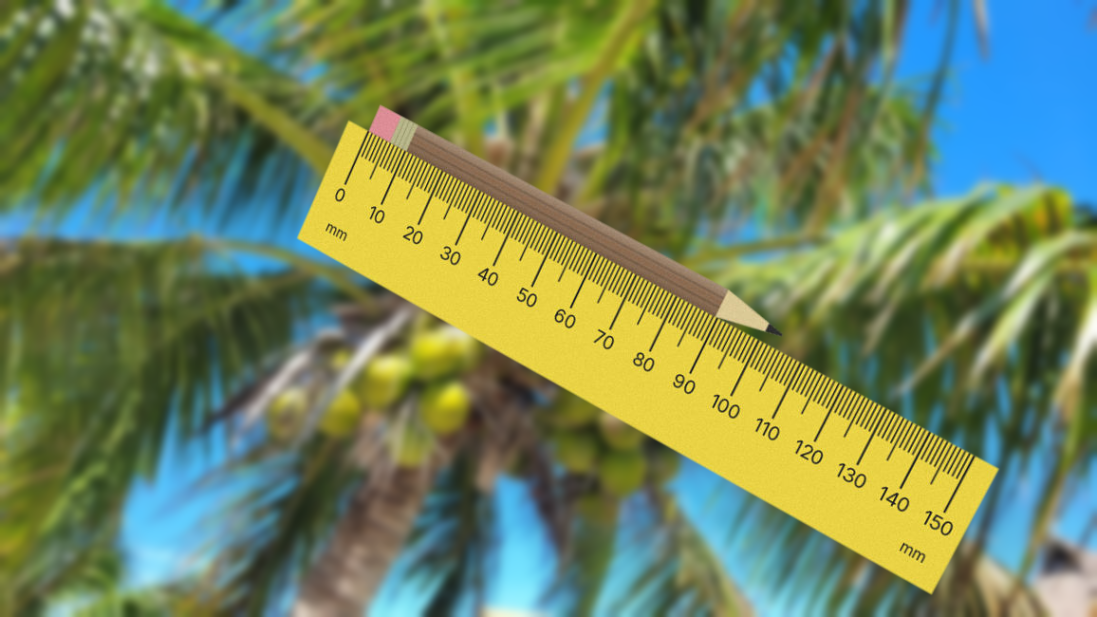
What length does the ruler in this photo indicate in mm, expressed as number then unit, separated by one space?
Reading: 104 mm
